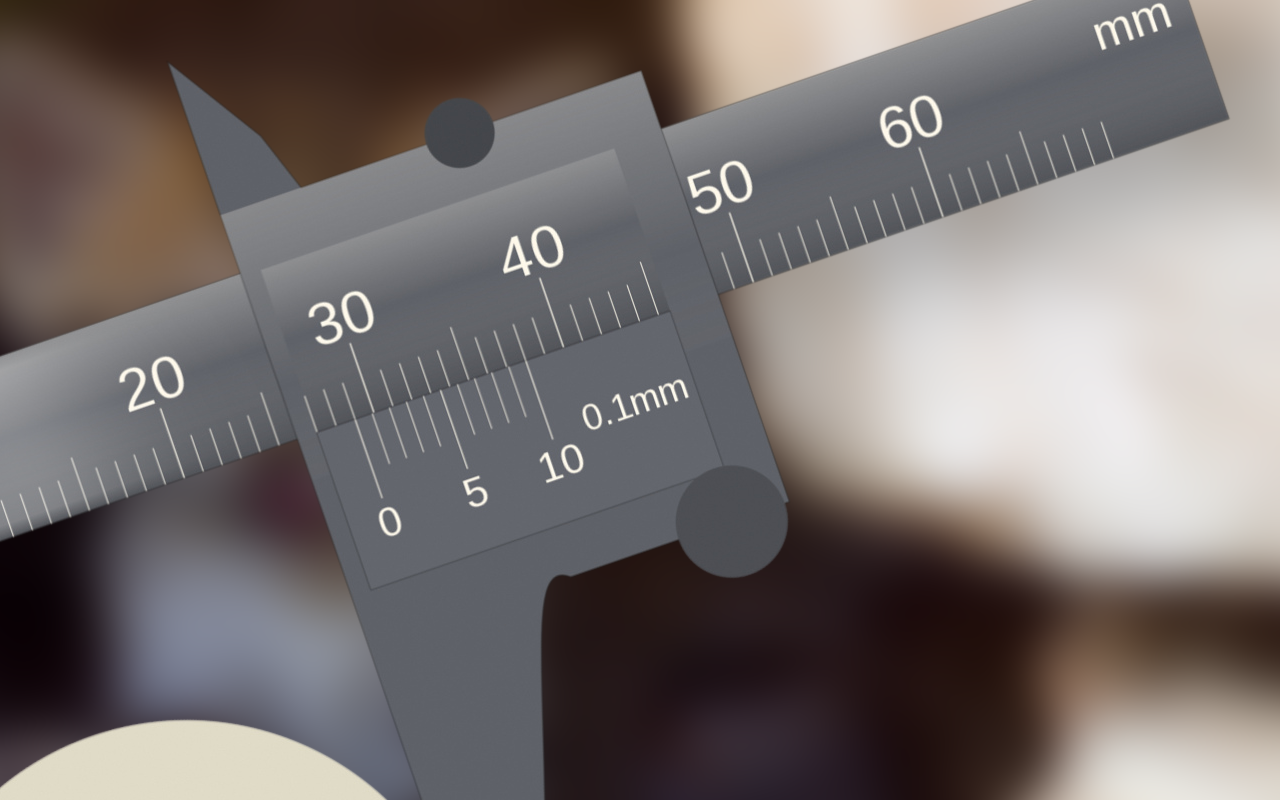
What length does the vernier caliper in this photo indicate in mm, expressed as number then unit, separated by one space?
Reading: 29.0 mm
